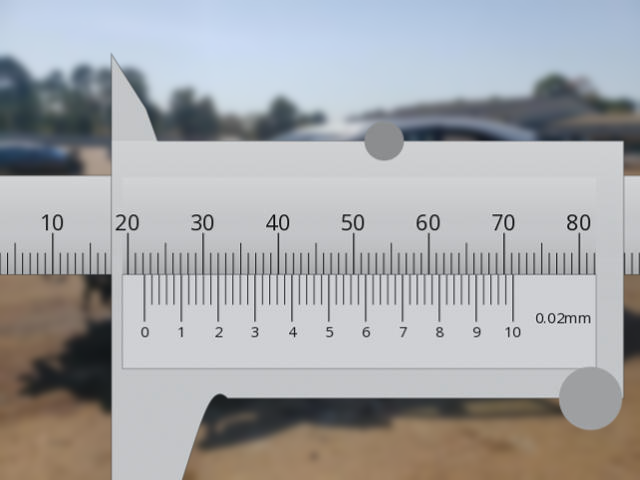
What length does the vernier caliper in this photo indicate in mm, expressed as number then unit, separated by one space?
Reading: 22.2 mm
